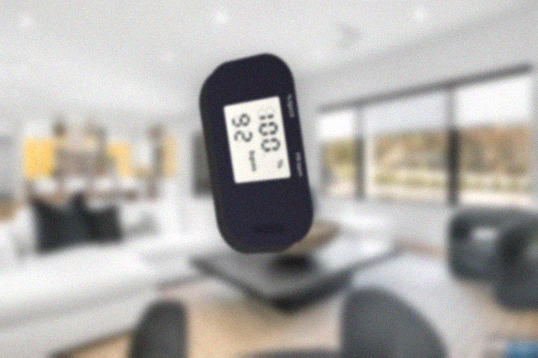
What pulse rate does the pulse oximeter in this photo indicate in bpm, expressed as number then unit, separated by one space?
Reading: 92 bpm
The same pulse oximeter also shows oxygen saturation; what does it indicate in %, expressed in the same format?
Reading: 100 %
